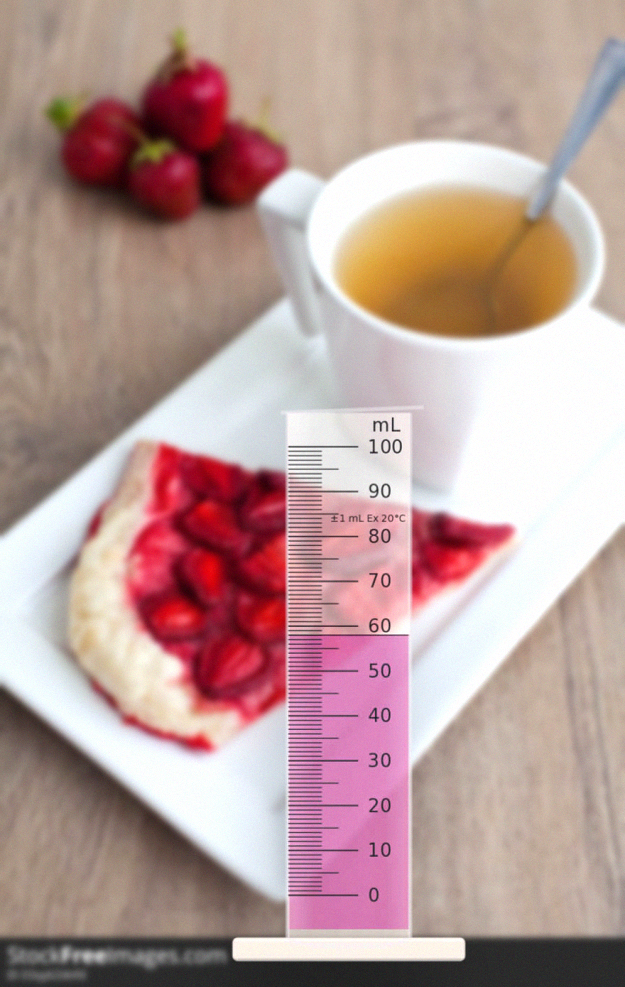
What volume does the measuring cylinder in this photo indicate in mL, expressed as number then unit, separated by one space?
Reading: 58 mL
